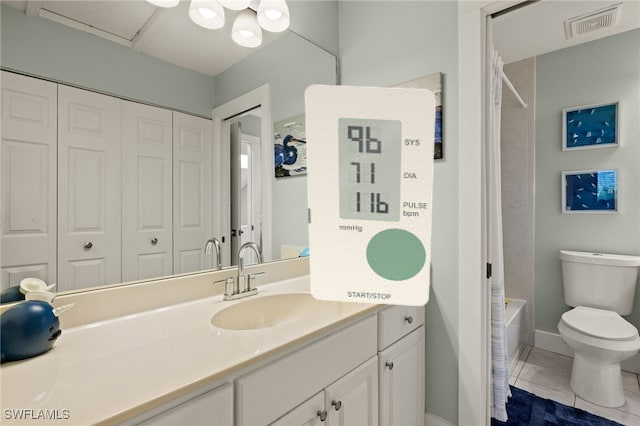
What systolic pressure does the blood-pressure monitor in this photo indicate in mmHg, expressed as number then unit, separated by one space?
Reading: 96 mmHg
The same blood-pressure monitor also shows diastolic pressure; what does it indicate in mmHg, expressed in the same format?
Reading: 71 mmHg
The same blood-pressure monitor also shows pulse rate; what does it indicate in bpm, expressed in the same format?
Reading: 116 bpm
